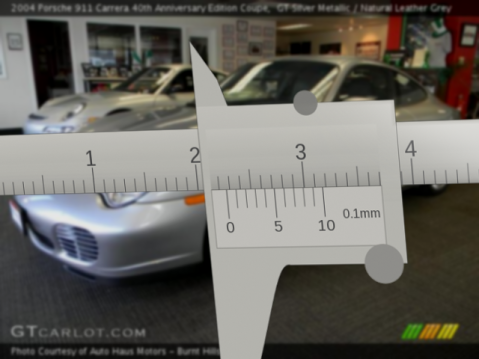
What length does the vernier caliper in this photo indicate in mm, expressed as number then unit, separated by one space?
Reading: 22.7 mm
